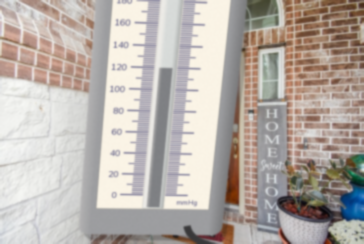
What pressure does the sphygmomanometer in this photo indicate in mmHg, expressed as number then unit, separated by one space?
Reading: 120 mmHg
